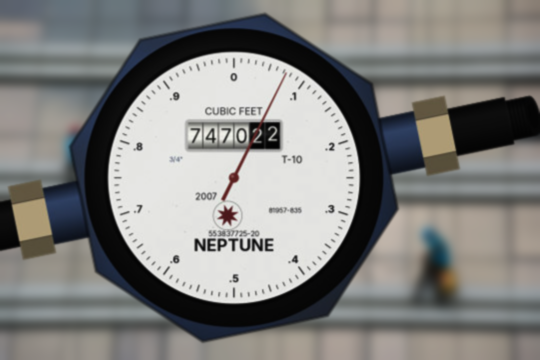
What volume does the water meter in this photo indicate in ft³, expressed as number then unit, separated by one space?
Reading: 747022.07 ft³
